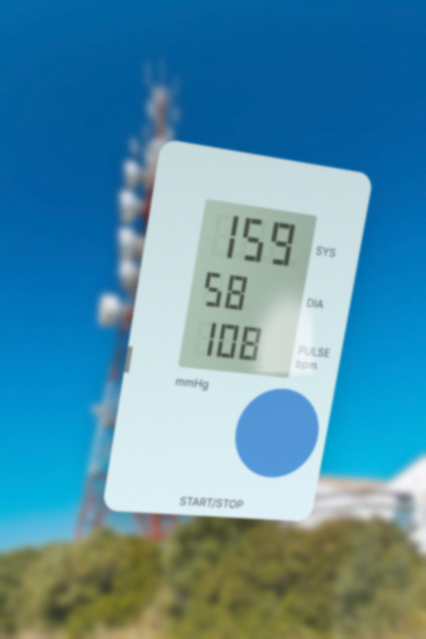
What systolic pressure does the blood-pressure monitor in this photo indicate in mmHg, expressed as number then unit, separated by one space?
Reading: 159 mmHg
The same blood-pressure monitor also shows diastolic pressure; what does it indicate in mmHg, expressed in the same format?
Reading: 58 mmHg
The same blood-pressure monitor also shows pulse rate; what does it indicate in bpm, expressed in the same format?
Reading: 108 bpm
